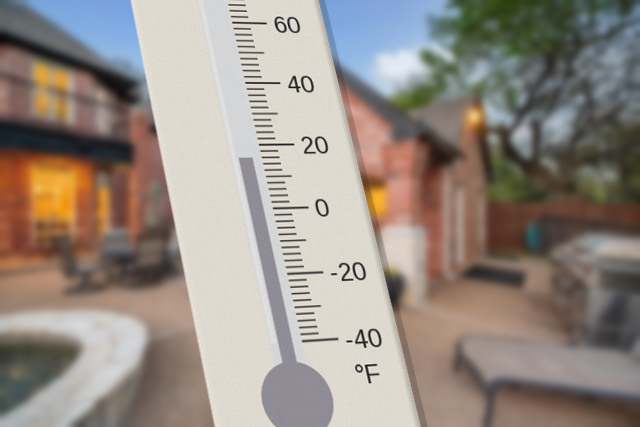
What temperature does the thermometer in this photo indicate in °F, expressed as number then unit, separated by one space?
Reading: 16 °F
